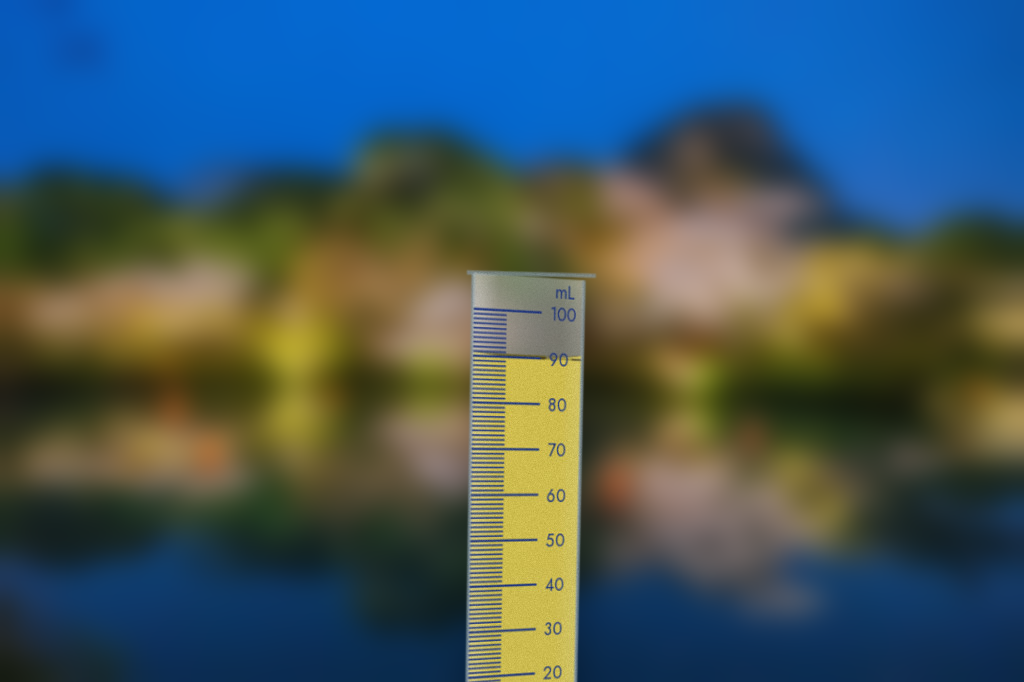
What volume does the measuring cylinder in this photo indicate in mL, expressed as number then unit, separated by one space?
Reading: 90 mL
